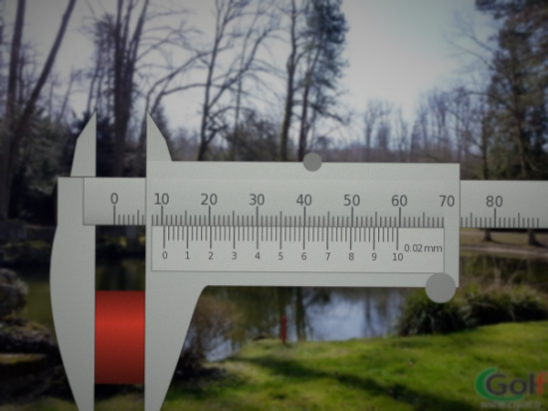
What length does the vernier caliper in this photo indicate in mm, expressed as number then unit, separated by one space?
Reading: 10.5 mm
